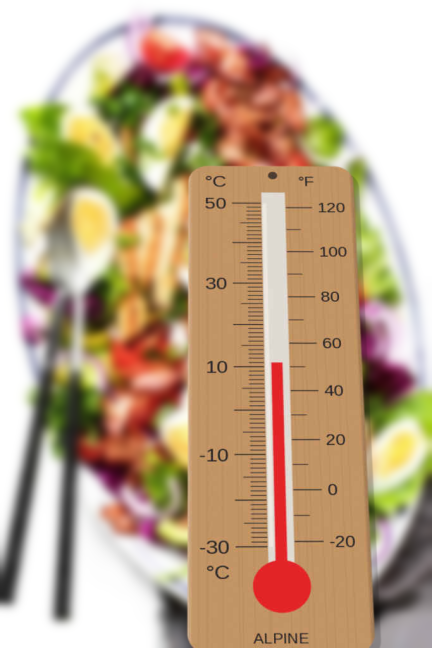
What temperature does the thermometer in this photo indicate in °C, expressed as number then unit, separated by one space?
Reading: 11 °C
